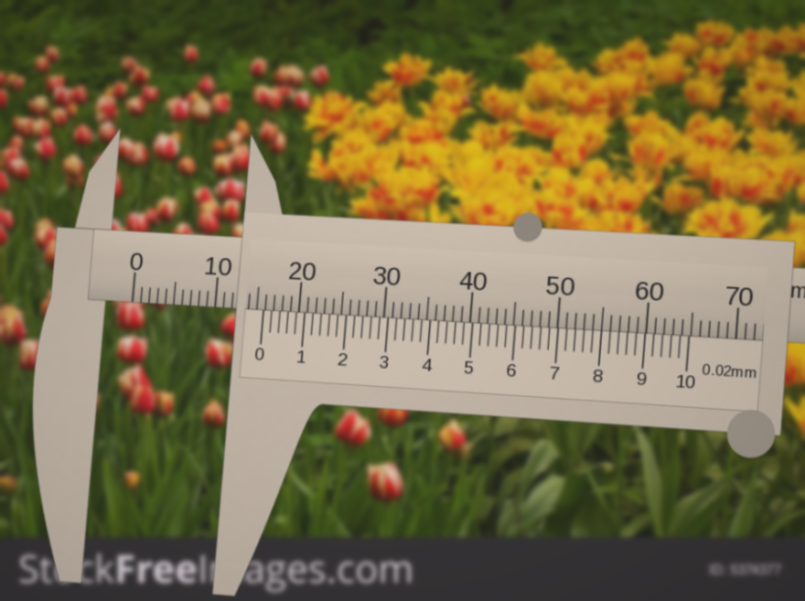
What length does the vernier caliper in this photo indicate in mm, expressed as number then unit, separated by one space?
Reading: 15.8 mm
